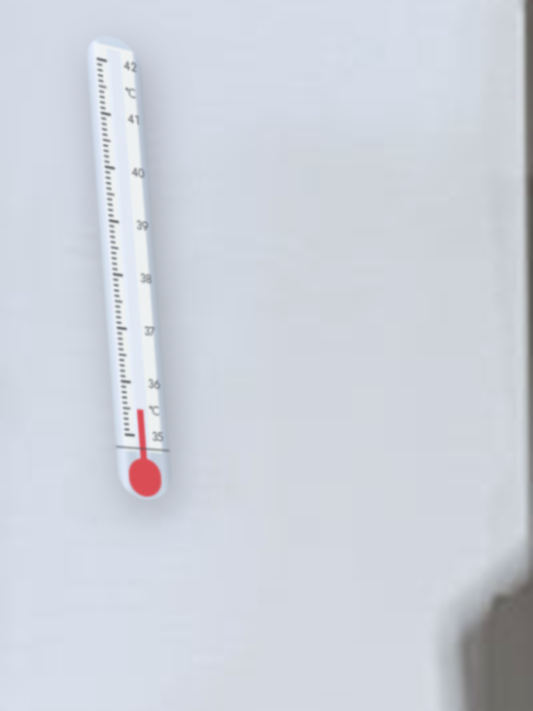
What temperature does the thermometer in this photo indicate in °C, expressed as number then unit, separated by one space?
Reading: 35.5 °C
